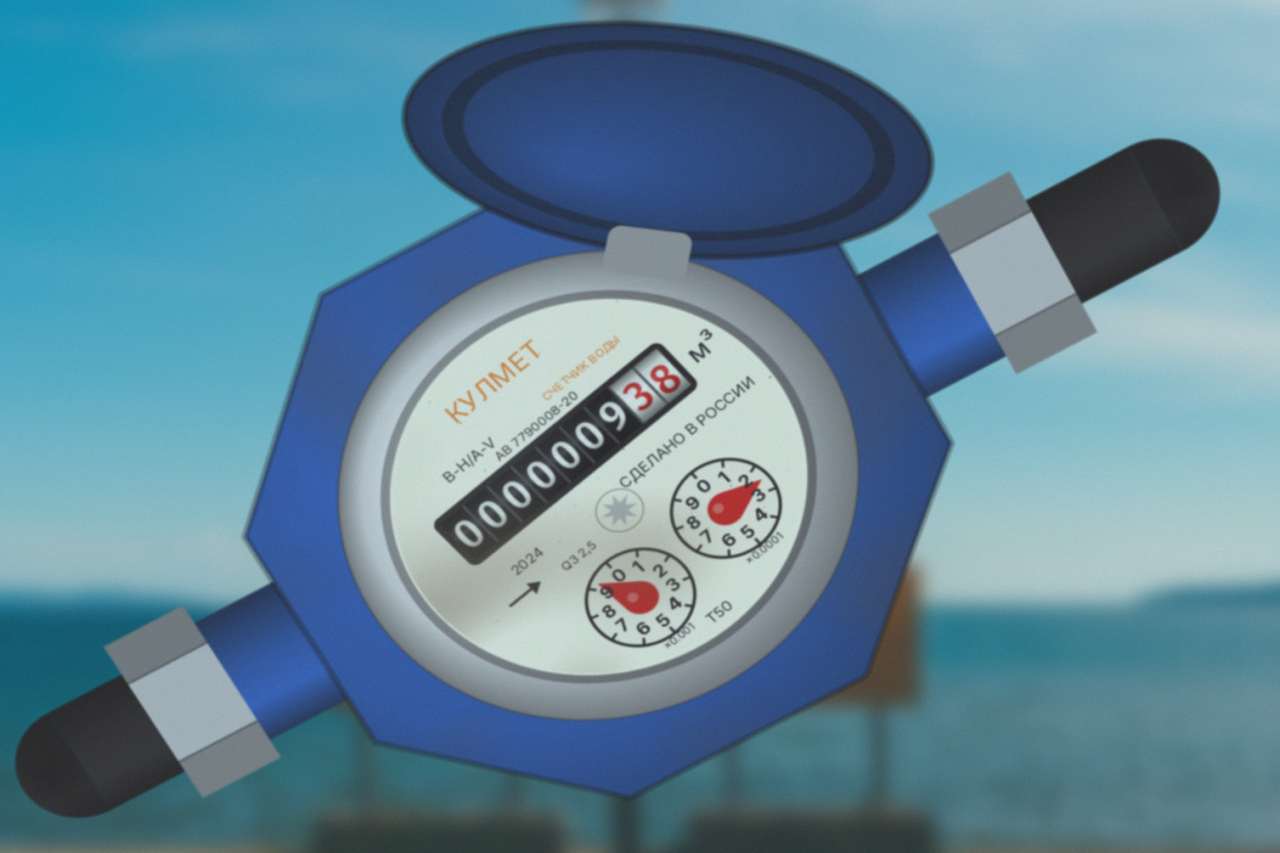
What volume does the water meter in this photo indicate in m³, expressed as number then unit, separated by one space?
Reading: 9.3792 m³
